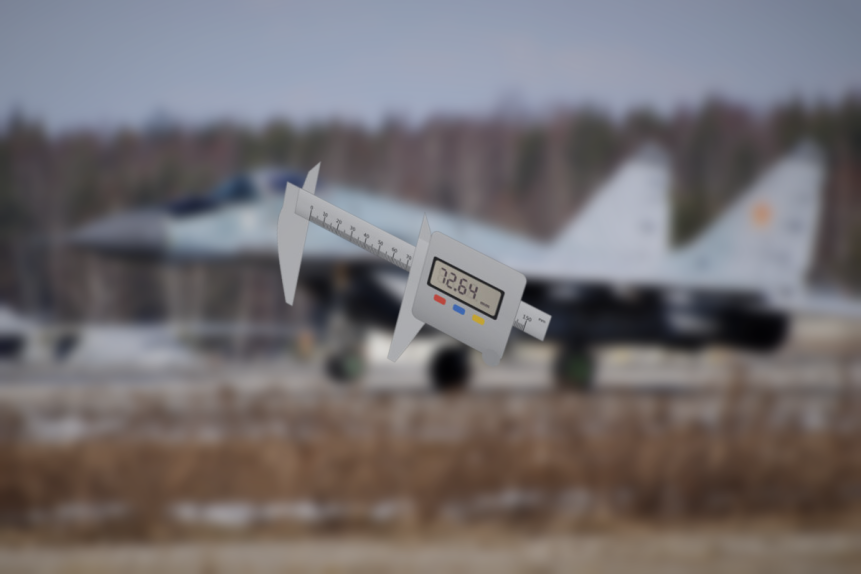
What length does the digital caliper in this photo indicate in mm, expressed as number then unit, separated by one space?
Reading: 72.64 mm
